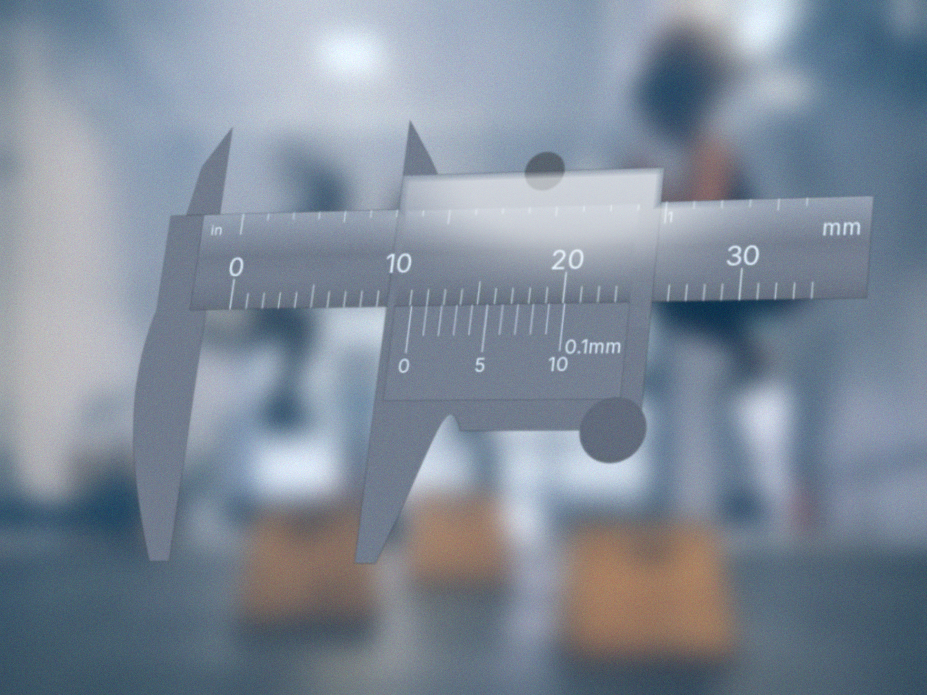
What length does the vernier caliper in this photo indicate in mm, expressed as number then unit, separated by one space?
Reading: 11.1 mm
